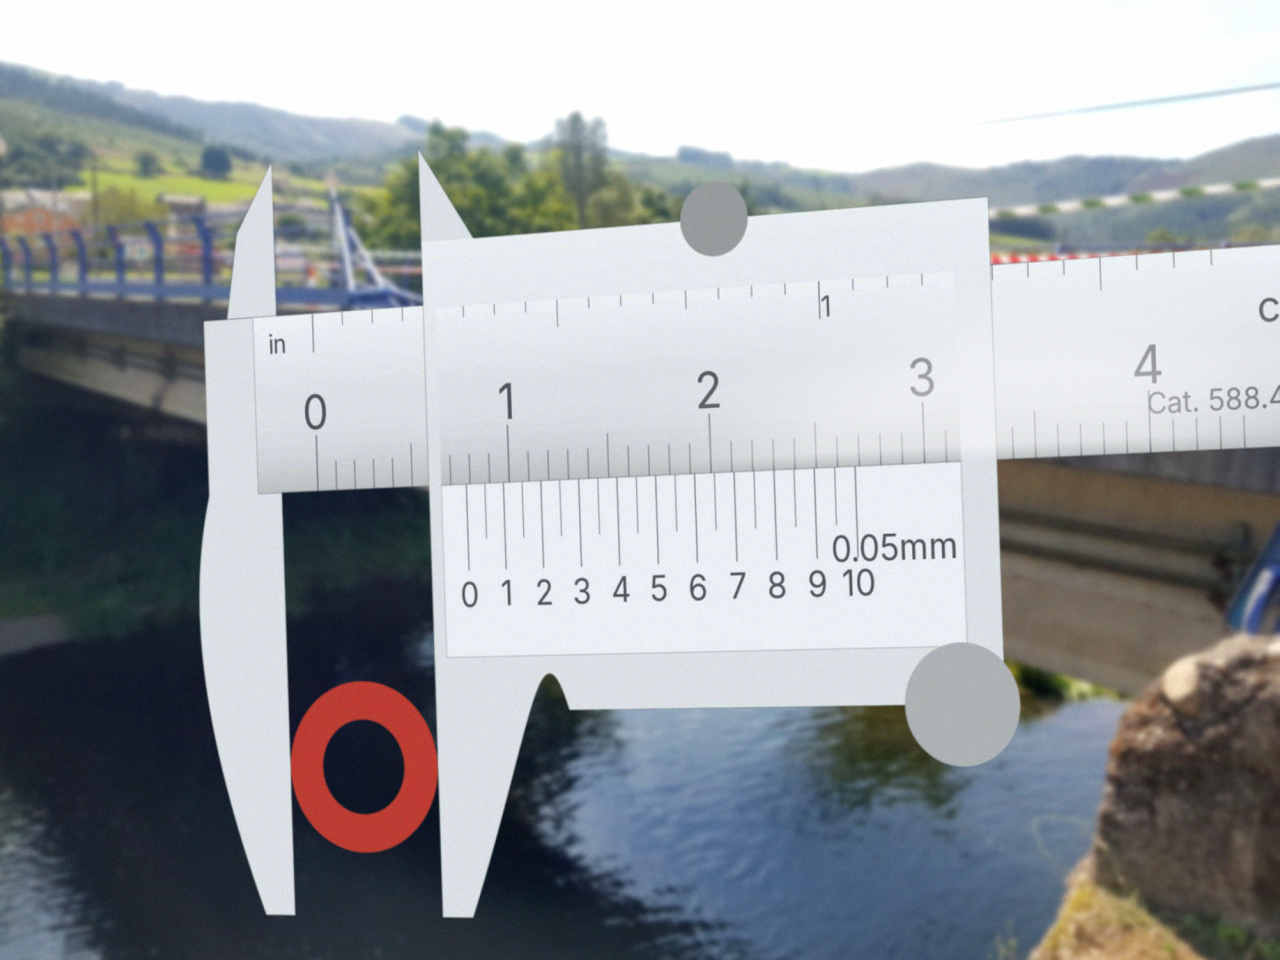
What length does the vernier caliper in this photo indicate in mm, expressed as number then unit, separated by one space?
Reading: 7.8 mm
